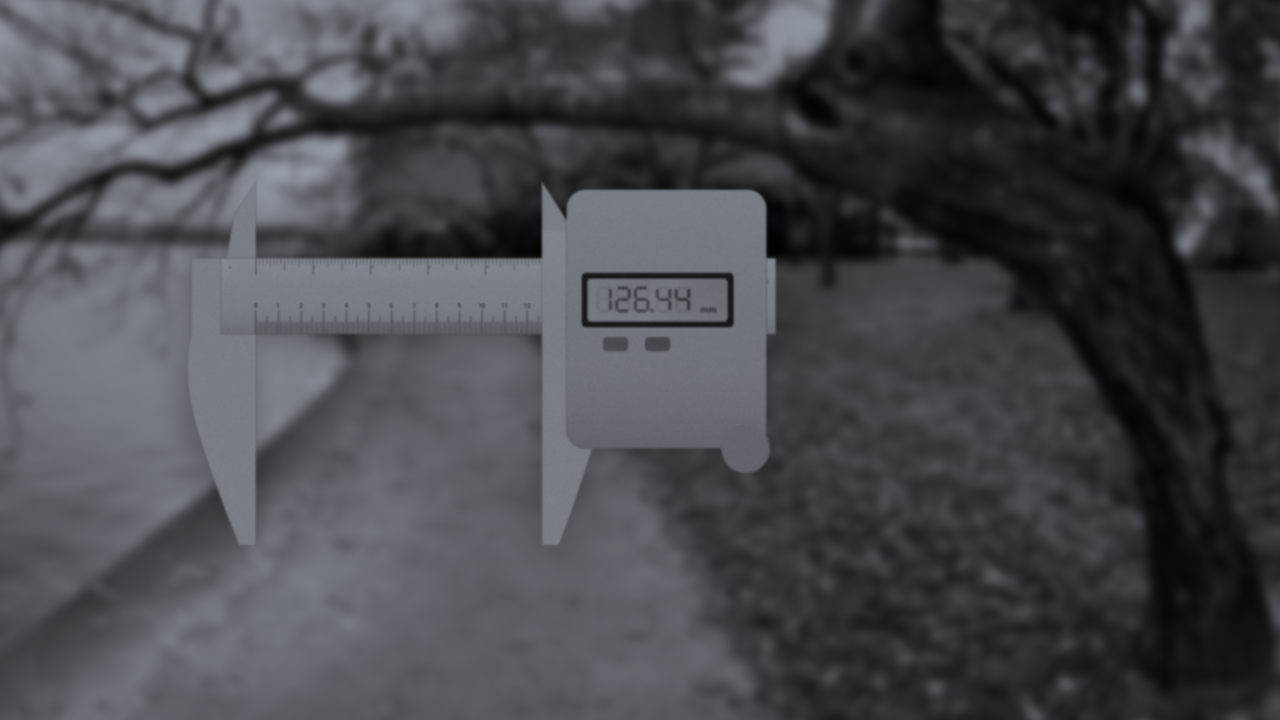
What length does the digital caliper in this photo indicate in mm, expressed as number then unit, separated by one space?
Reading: 126.44 mm
